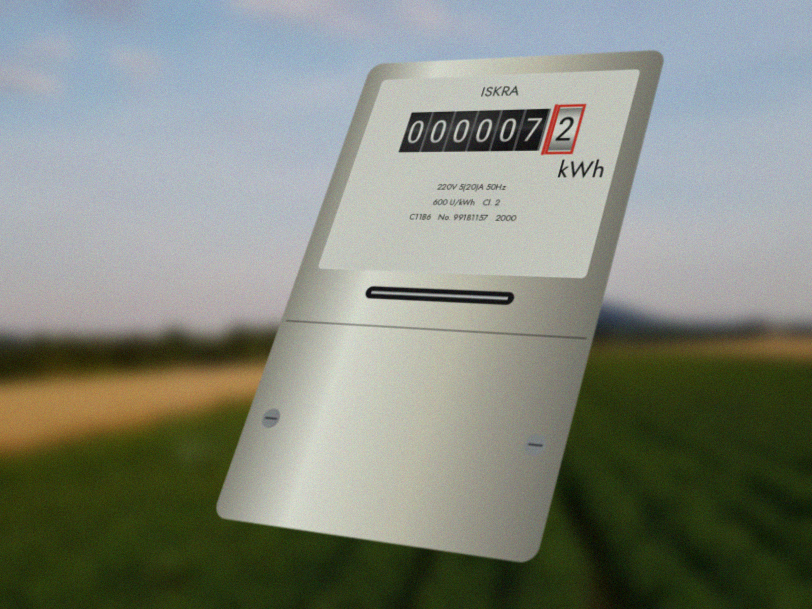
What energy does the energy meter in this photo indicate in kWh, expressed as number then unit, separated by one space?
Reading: 7.2 kWh
